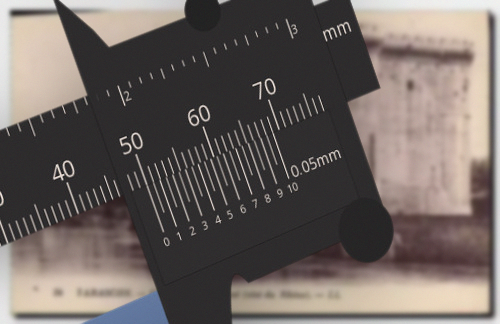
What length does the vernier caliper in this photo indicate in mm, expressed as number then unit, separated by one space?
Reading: 50.0 mm
